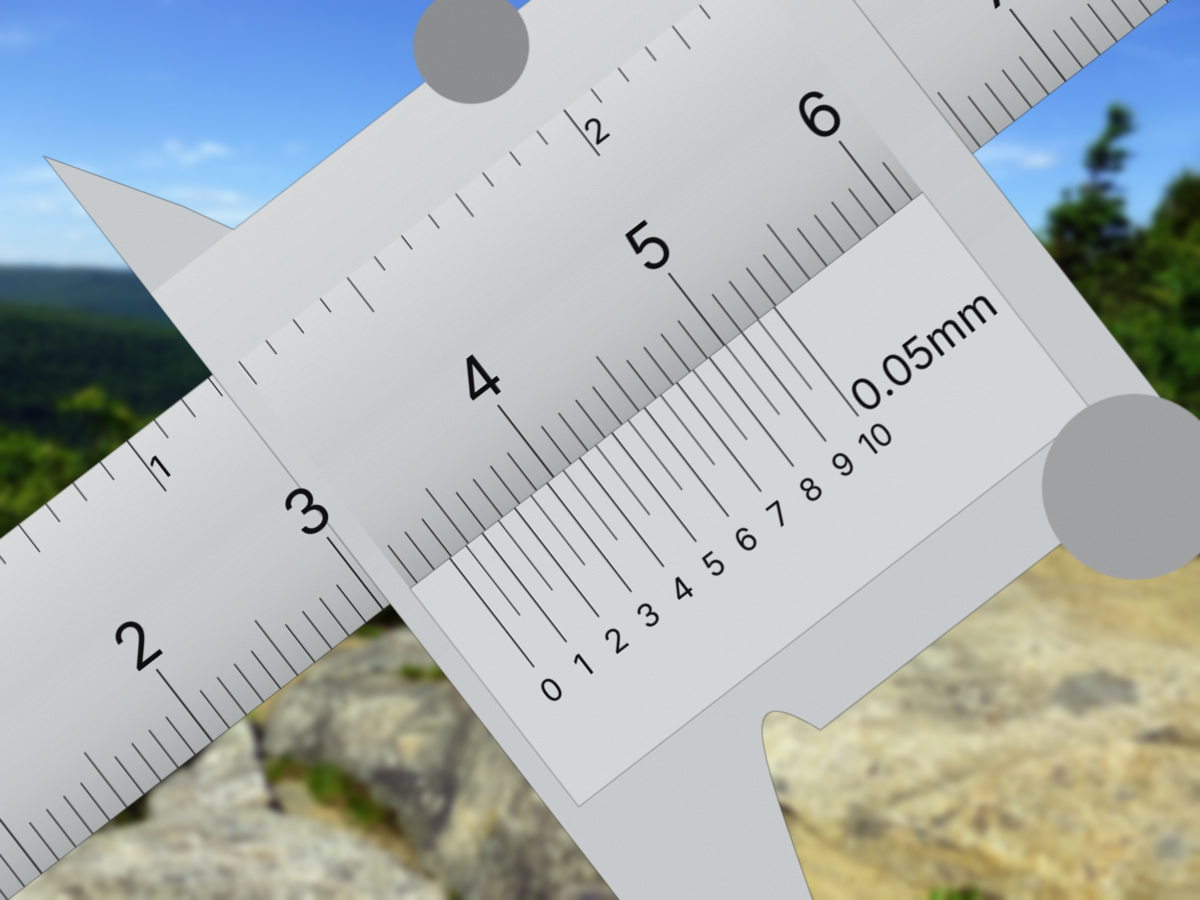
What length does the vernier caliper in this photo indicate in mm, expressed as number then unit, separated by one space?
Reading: 33.9 mm
